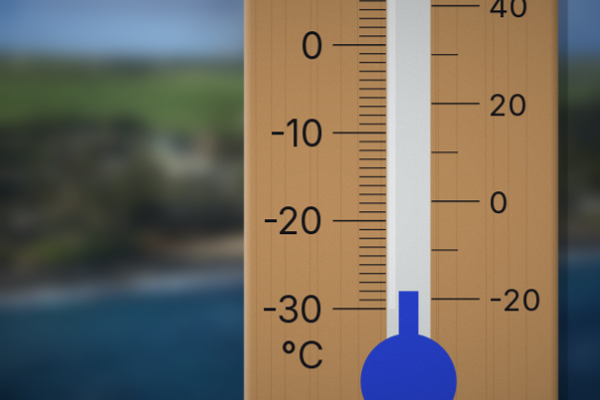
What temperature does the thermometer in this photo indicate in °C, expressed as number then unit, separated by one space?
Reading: -28 °C
